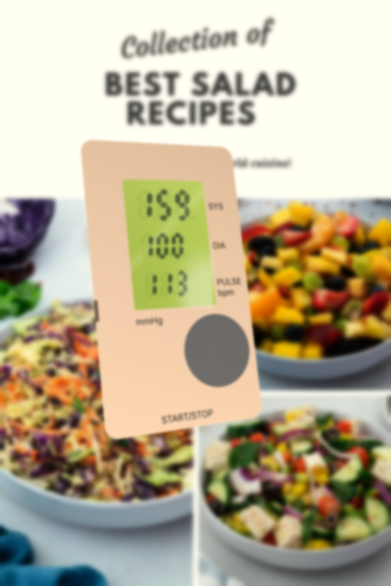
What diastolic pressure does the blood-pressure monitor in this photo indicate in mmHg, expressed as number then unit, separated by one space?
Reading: 100 mmHg
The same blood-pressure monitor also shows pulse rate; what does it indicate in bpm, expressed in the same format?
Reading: 113 bpm
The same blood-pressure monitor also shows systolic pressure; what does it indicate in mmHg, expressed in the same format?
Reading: 159 mmHg
